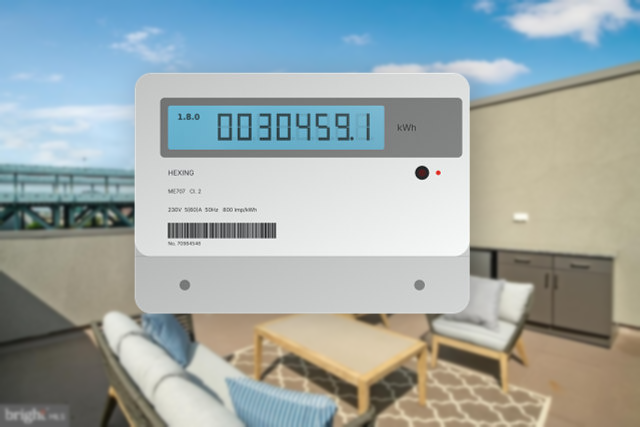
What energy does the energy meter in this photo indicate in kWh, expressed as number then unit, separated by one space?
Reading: 30459.1 kWh
